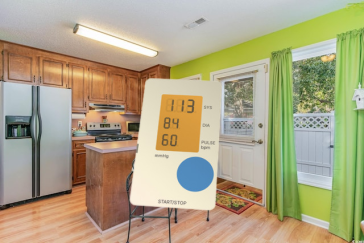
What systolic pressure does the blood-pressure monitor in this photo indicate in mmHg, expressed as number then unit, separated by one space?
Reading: 113 mmHg
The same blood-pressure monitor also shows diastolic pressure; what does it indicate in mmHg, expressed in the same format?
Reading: 84 mmHg
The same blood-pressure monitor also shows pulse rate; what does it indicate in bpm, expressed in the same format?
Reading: 60 bpm
